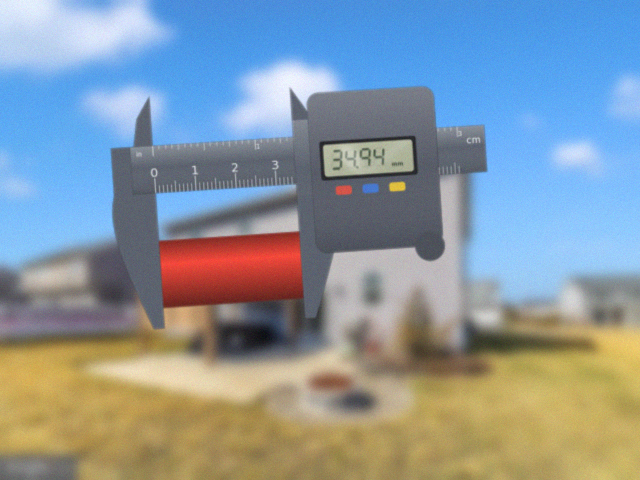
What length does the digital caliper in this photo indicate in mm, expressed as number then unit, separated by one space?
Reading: 34.94 mm
